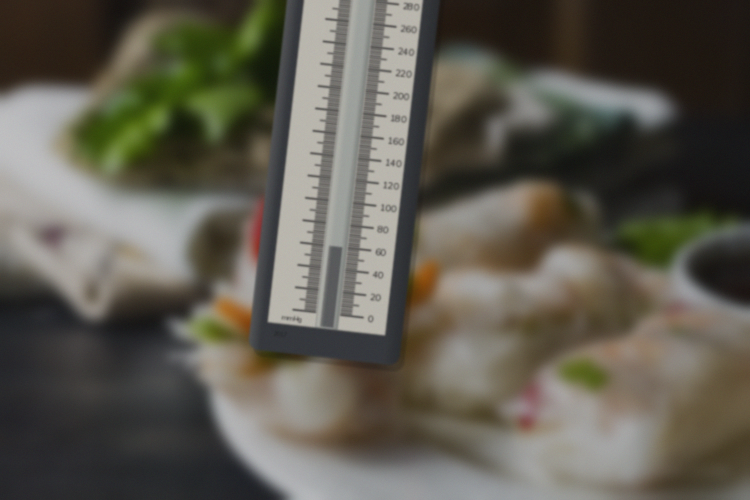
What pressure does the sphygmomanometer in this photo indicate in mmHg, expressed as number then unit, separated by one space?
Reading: 60 mmHg
